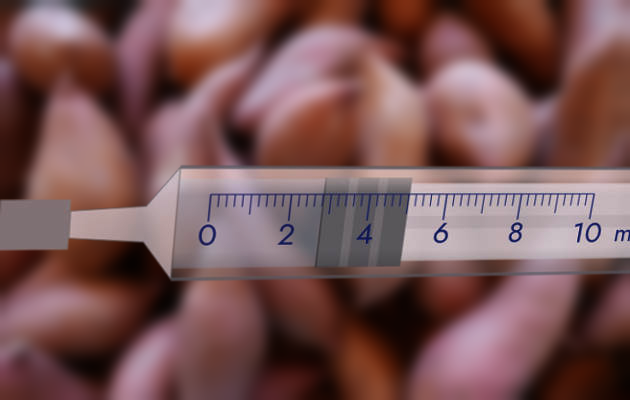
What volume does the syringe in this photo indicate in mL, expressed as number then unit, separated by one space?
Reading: 2.8 mL
